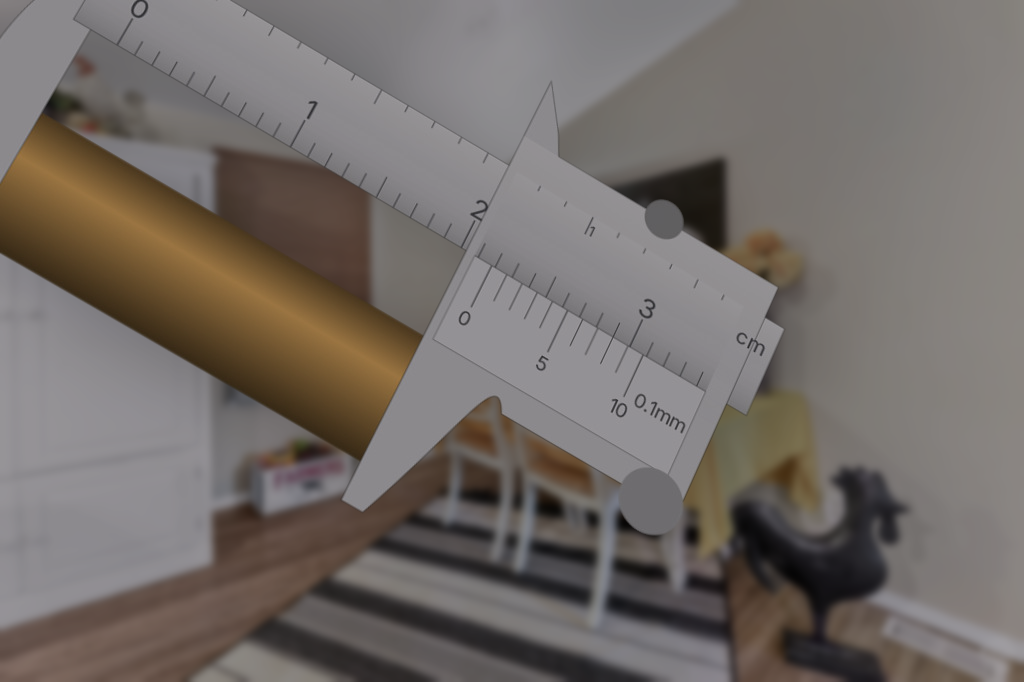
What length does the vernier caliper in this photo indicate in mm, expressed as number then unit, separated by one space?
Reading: 21.8 mm
